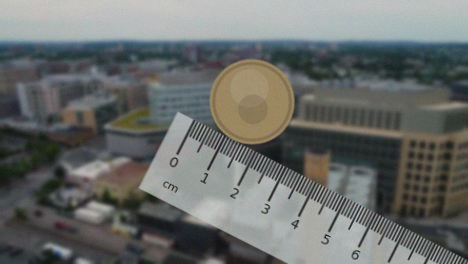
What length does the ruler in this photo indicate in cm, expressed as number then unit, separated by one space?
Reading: 2.5 cm
